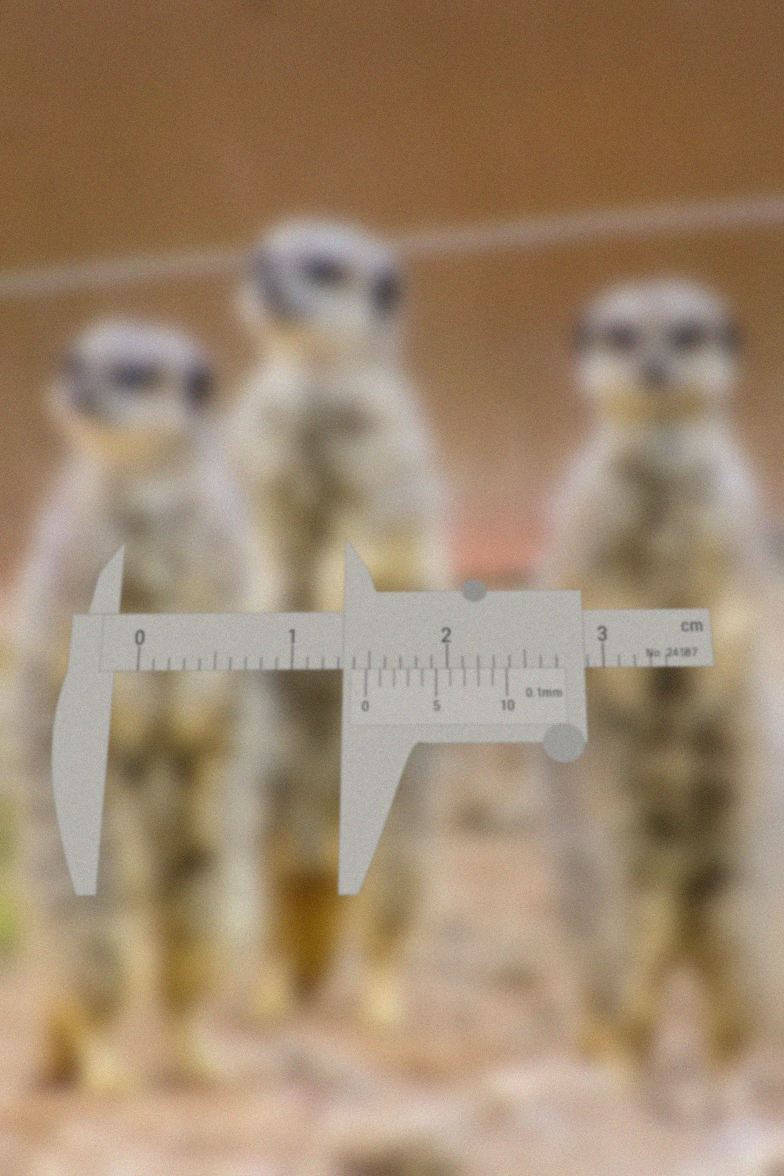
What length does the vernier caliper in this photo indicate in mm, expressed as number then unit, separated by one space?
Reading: 14.8 mm
